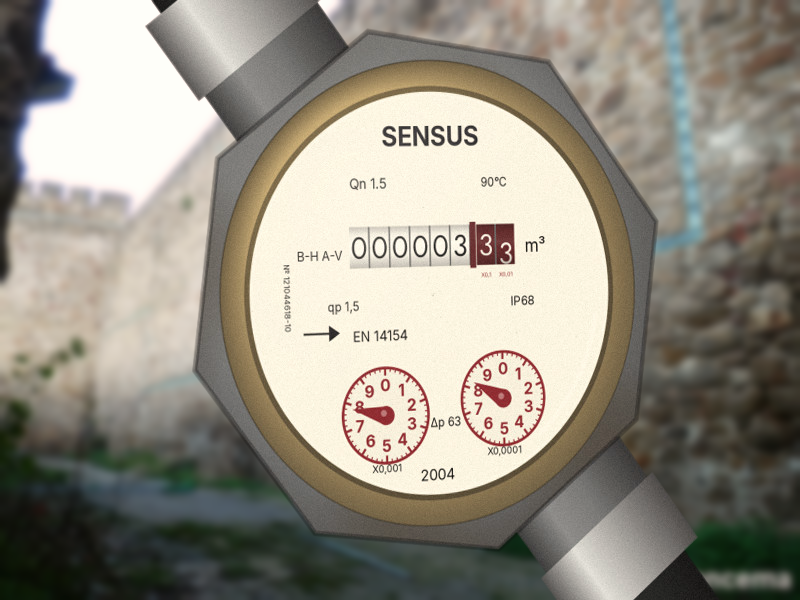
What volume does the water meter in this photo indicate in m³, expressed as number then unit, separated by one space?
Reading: 3.3278 m³
